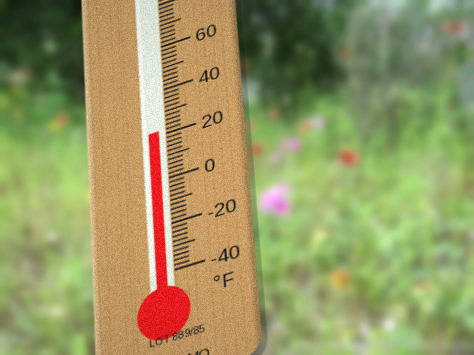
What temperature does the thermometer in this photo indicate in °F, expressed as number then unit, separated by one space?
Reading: 22 °F
